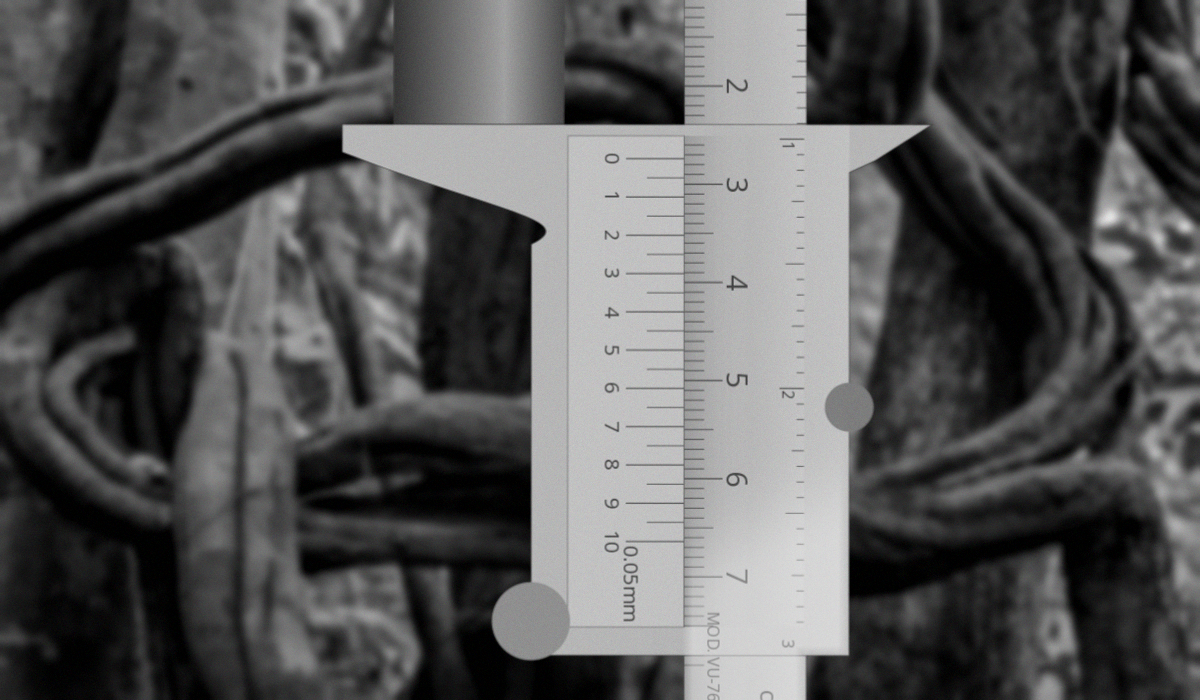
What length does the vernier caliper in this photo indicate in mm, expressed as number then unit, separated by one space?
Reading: 27.4 mm
